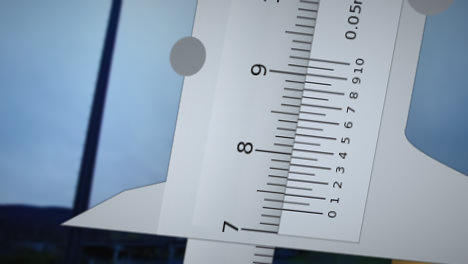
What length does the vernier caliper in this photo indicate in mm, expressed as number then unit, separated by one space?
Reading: 73.0 mm
